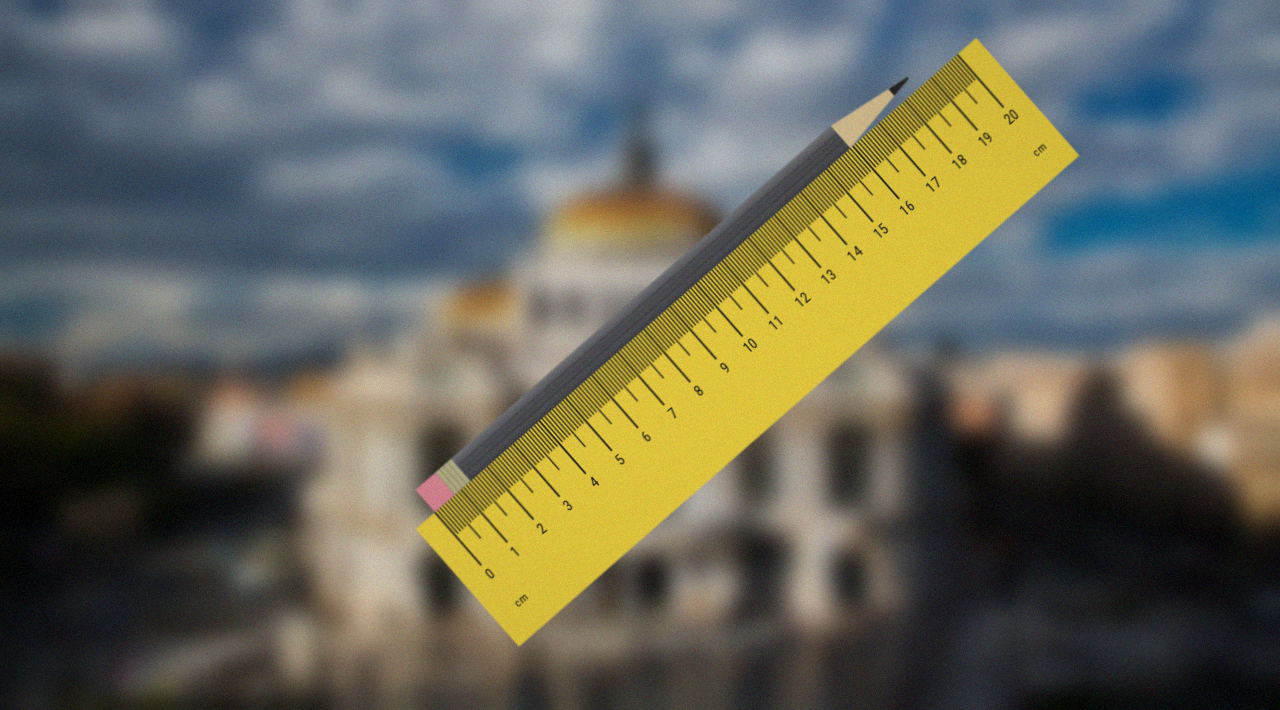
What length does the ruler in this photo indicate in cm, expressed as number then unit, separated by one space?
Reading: 18.5 cm
